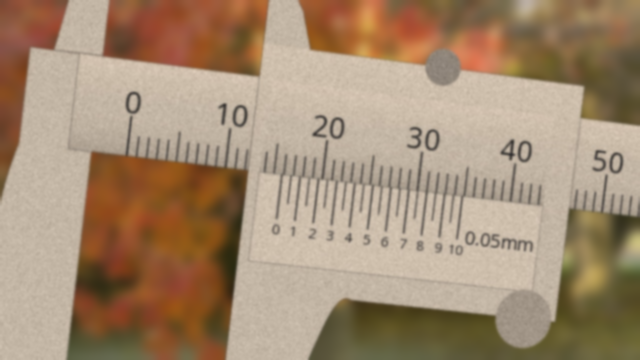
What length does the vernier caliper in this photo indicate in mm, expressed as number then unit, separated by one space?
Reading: 15.8 mm
